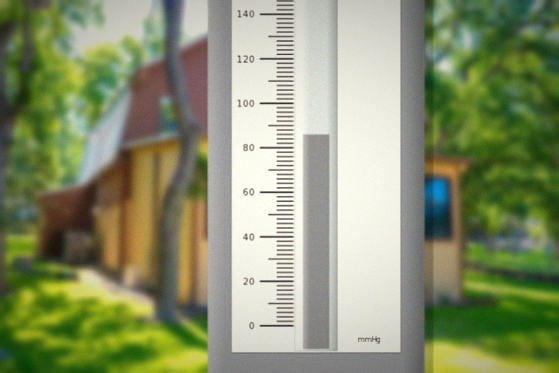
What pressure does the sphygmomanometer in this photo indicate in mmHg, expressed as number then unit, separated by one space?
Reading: 86 mmHg
